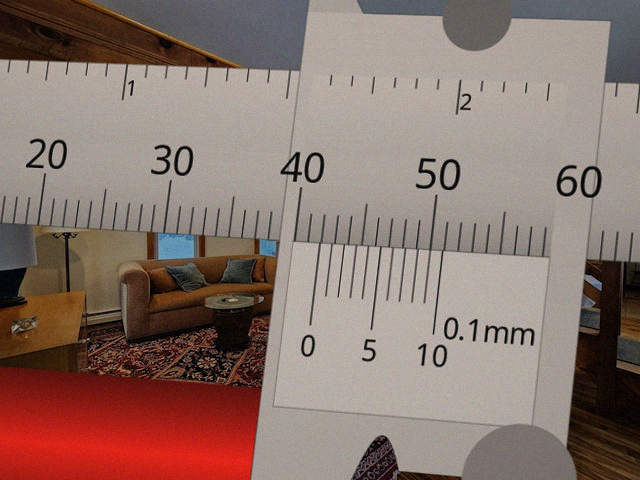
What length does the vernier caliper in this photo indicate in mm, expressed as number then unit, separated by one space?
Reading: 41.9 mm
